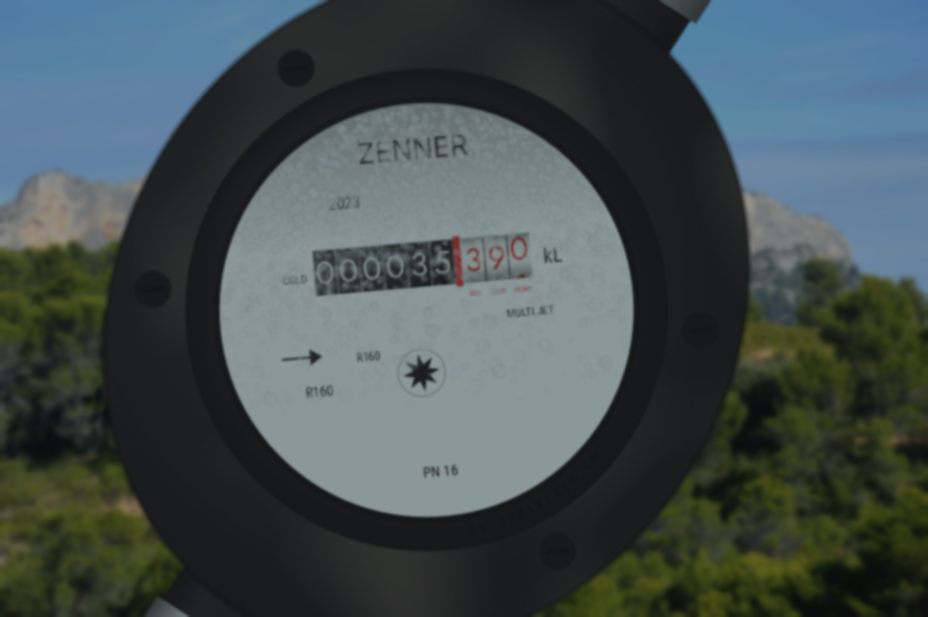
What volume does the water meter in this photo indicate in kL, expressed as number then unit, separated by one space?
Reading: 35.390 kL
